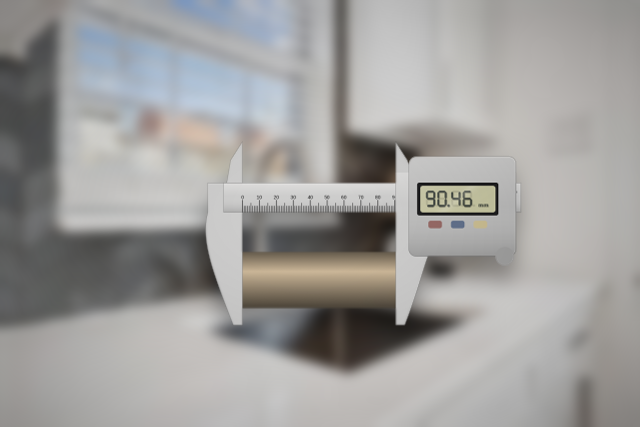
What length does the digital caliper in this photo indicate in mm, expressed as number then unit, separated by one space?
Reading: 90.46 mm
